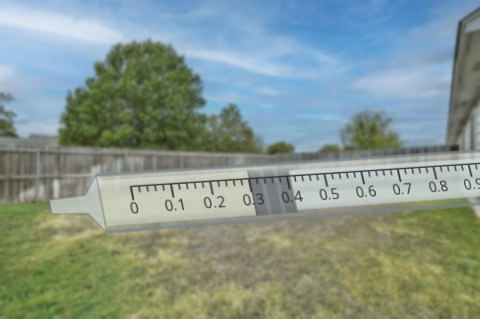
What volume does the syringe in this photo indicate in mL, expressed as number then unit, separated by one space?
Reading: 0.3 mL
